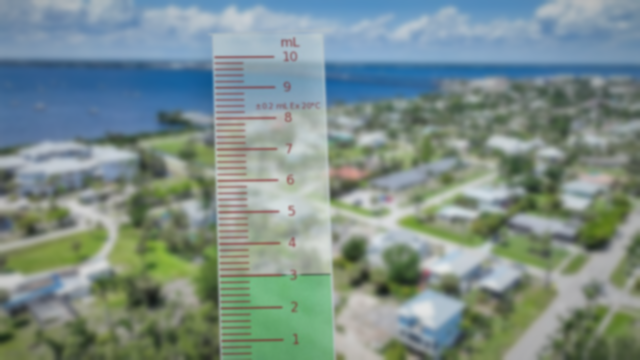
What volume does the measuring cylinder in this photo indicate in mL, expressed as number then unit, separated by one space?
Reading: 3 mL
